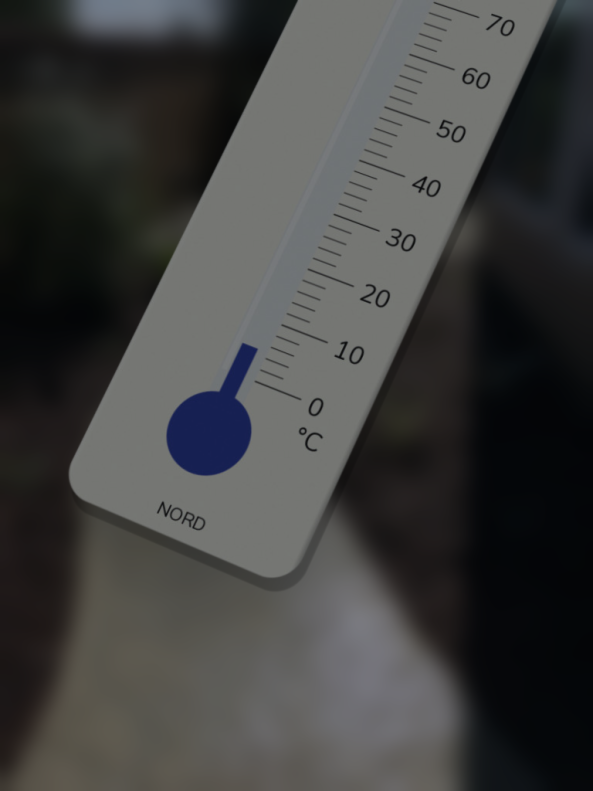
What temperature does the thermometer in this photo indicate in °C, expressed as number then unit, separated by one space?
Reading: 5 °C
